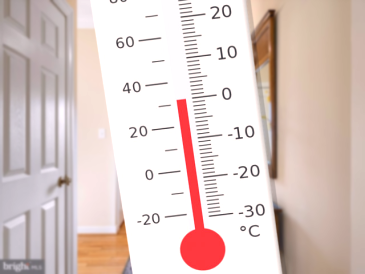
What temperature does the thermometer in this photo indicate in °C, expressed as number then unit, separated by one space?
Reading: 0 °C
